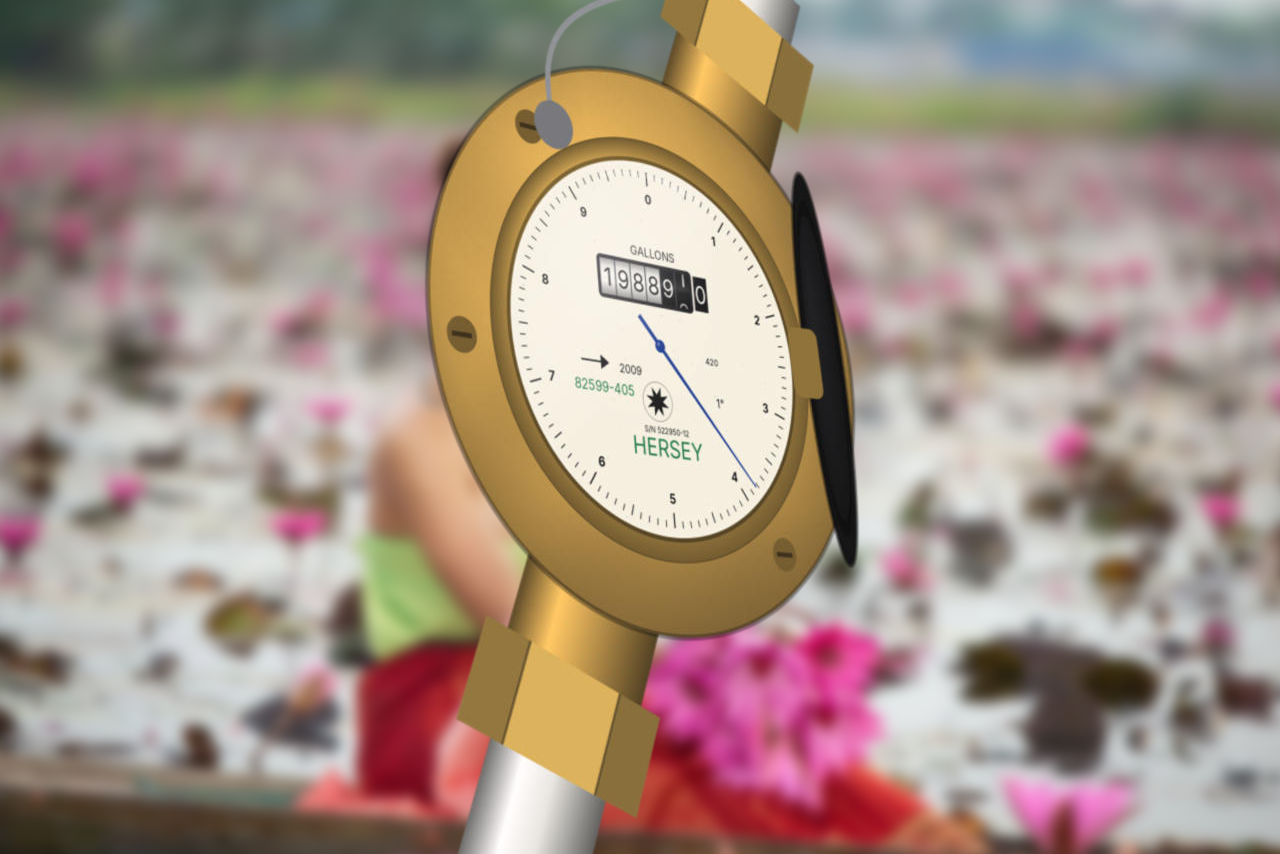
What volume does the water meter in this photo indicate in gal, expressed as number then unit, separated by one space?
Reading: 1988913.8 gal
